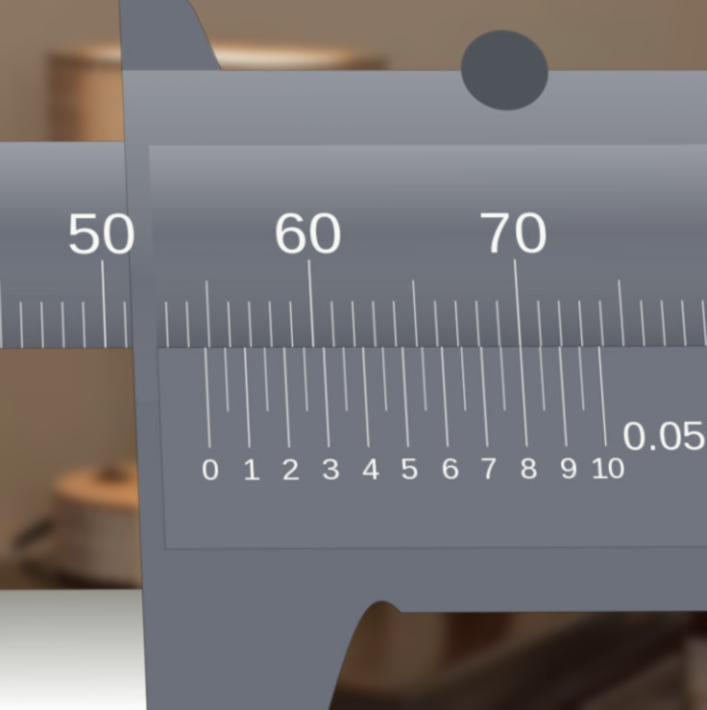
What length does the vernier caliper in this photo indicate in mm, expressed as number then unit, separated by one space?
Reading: 54.8 mm
